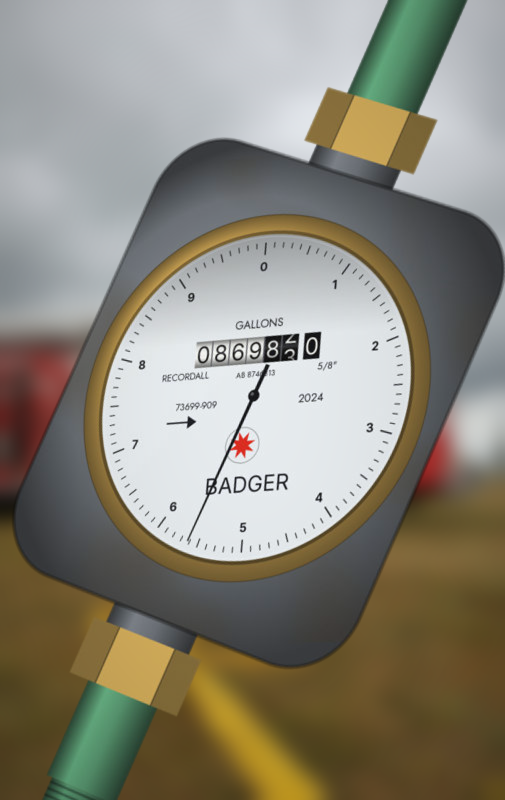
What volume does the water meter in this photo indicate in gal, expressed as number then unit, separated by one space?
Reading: 869825.6 gal
